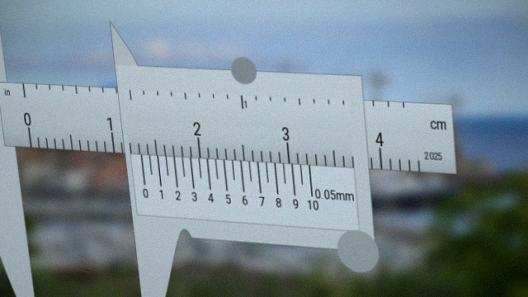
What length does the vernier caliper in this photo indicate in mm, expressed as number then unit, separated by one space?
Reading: 13.2 mm
